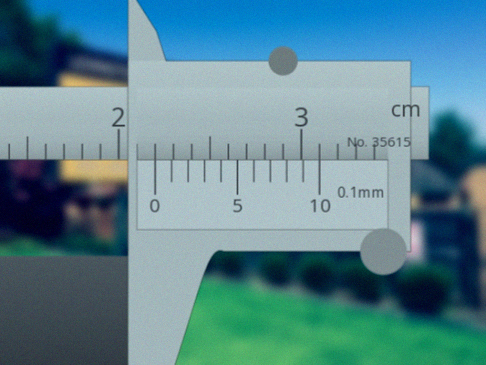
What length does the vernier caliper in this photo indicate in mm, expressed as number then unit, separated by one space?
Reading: 22.0 mm
